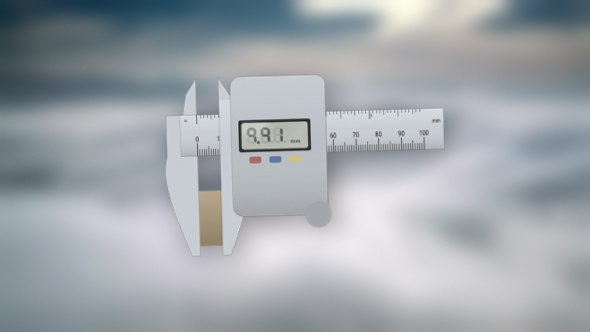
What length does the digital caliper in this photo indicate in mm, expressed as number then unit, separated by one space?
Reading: 9.91 mm
